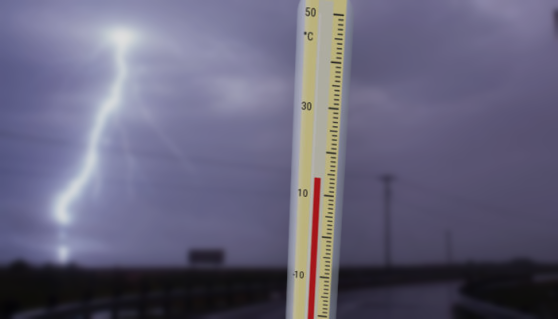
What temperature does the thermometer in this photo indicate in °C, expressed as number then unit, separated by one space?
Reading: 14 °C
